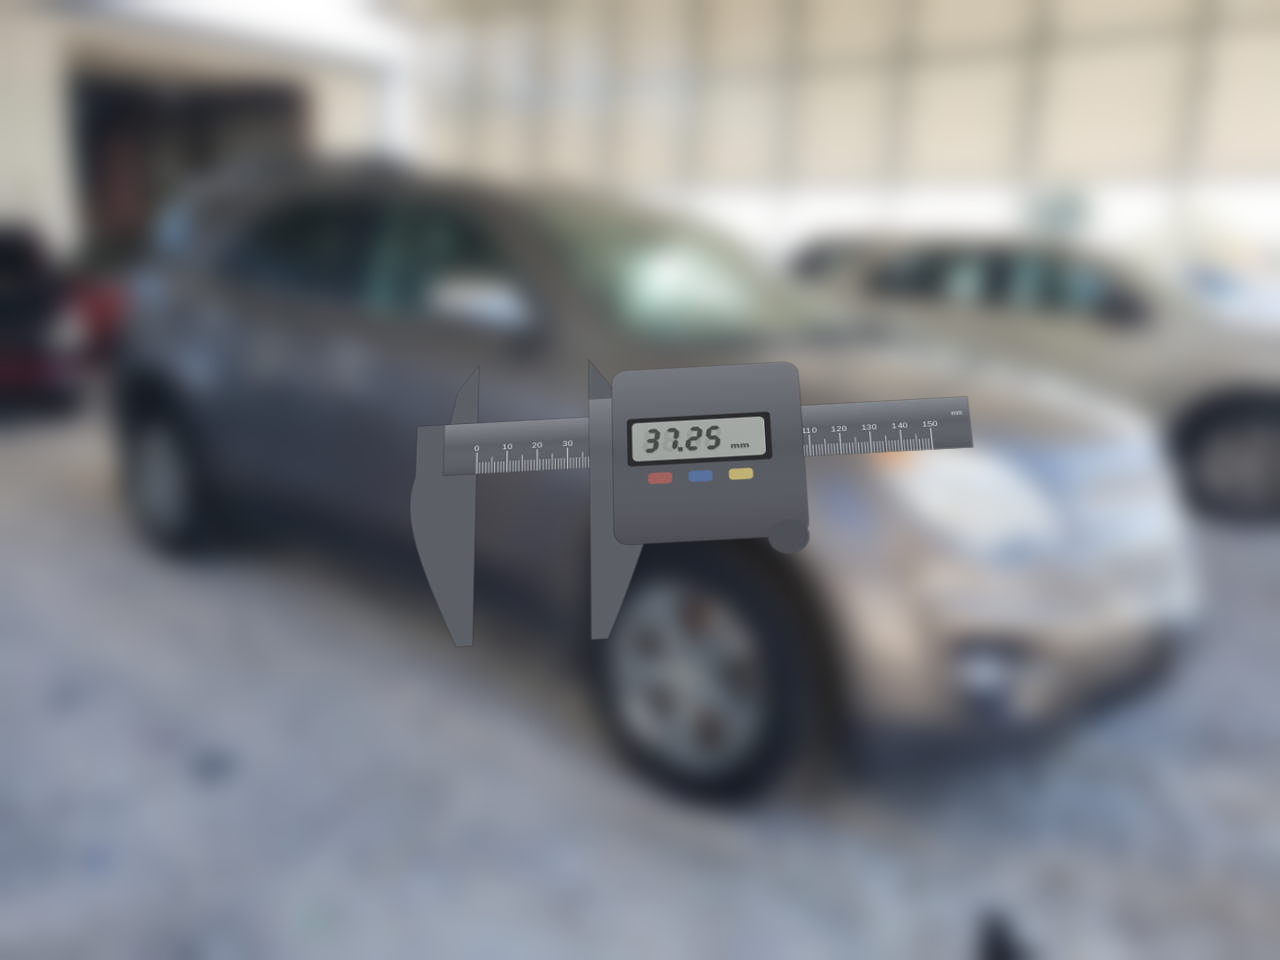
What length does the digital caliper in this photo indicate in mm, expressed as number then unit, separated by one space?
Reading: 37.25 mm
